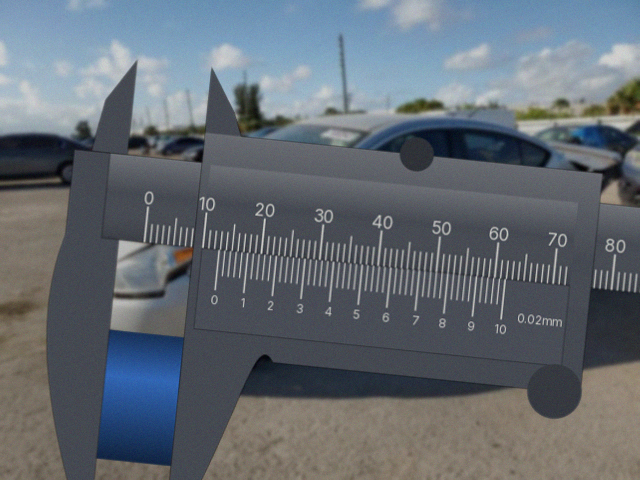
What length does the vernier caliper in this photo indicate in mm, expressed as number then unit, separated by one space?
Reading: 12.8 mm
